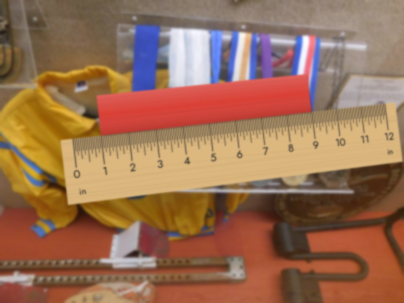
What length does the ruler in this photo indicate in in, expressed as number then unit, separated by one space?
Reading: 8 in
